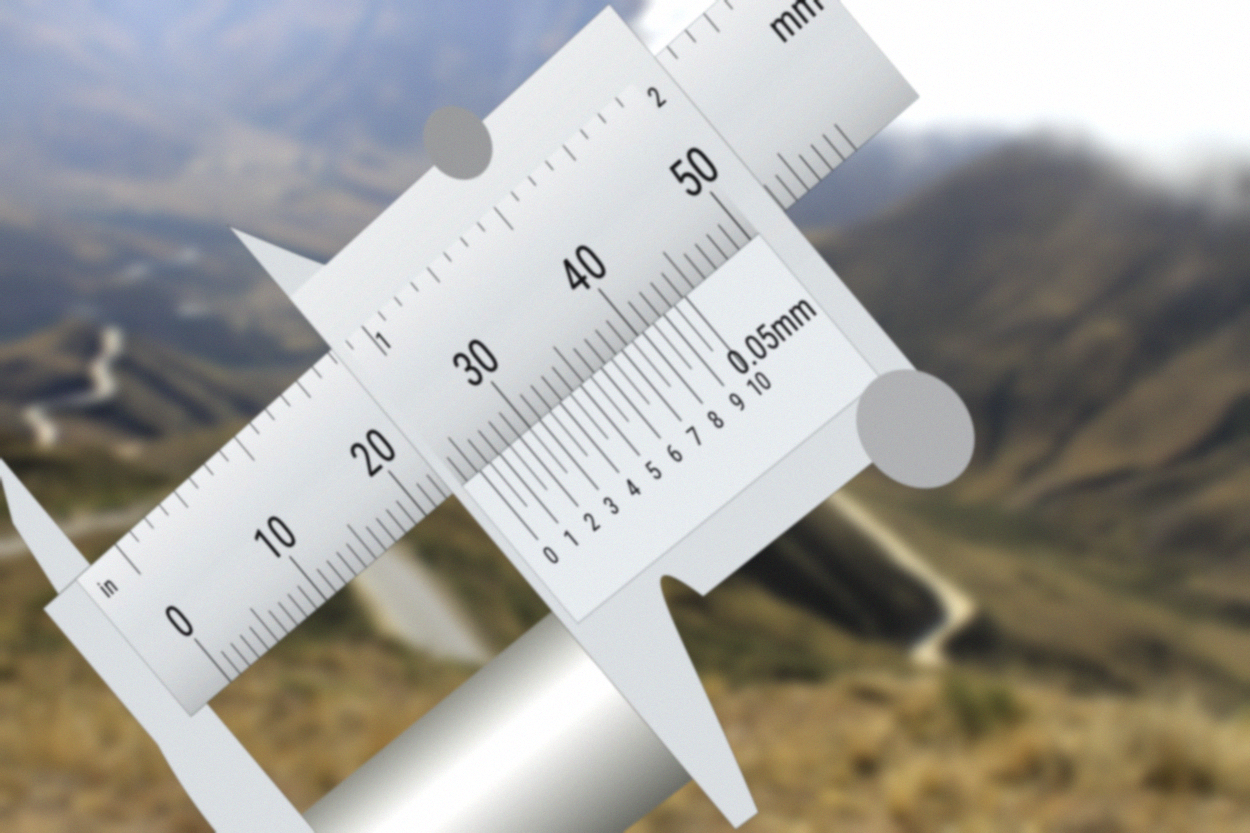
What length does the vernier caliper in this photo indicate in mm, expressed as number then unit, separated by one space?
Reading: 25.2 mm
